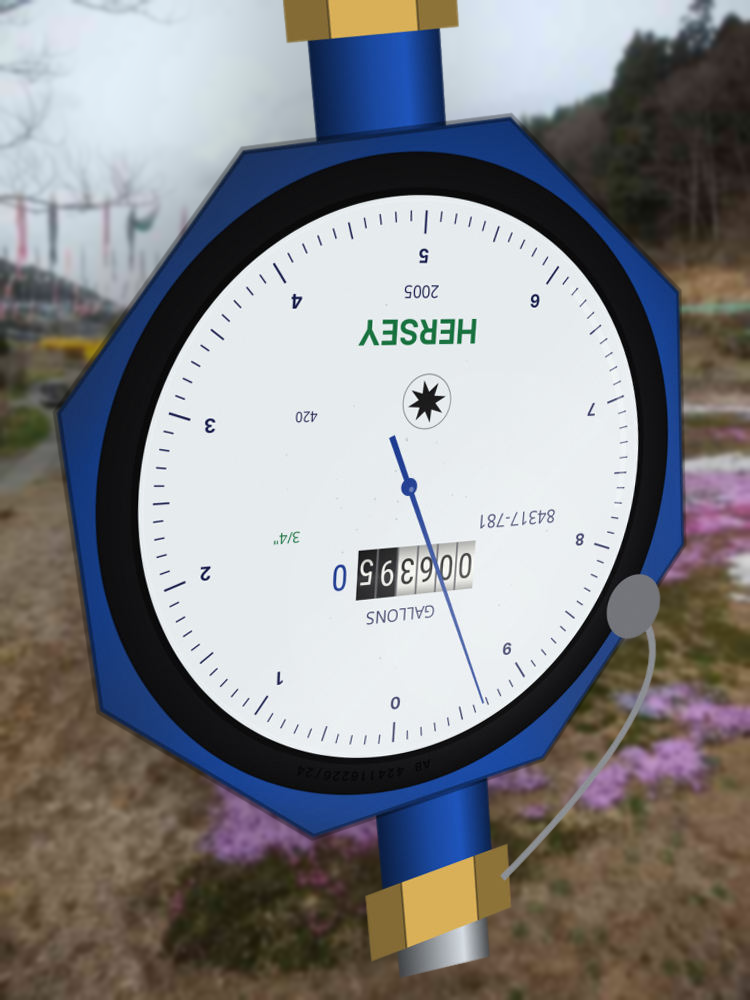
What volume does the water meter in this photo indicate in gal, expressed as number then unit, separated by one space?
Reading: 63949.3 gal
